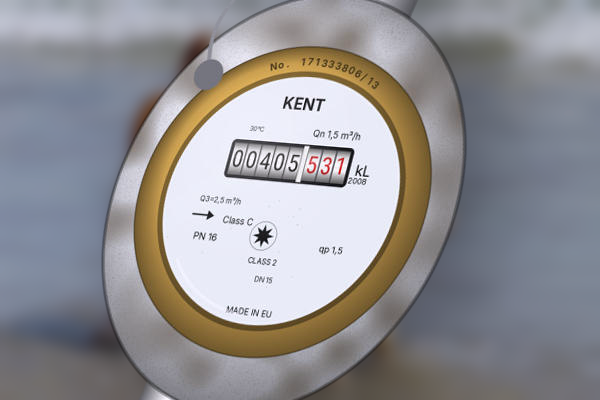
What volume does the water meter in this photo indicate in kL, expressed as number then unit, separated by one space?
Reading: 405.531 kL
